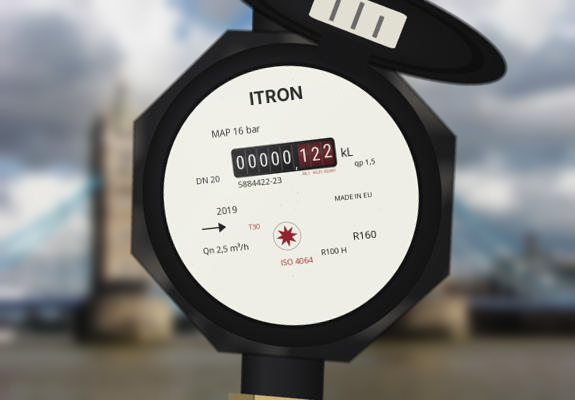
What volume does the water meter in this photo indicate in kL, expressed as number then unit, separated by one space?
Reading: 0.122 kL
